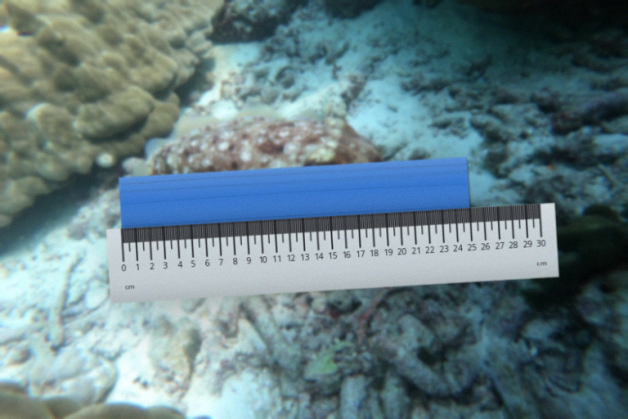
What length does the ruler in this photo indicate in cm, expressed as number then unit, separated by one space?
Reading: 25 cm
